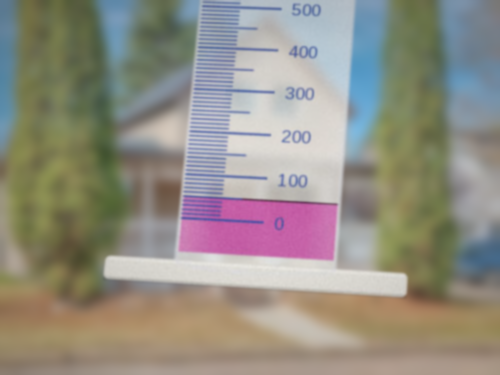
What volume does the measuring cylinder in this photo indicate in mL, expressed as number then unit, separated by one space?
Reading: 50 mL
